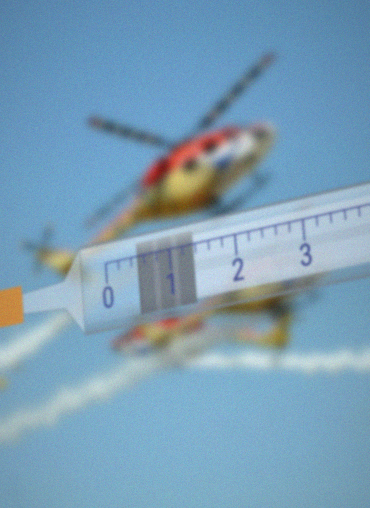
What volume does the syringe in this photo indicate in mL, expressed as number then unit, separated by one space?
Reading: 0.5 mL
